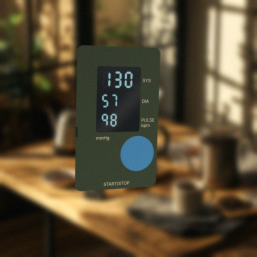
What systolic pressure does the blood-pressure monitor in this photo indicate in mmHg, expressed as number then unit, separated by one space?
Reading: 130 mmHg
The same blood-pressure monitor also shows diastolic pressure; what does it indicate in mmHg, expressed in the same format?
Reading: 57 mmHg
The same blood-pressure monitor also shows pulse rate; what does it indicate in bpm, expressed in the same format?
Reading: 98 bpm
